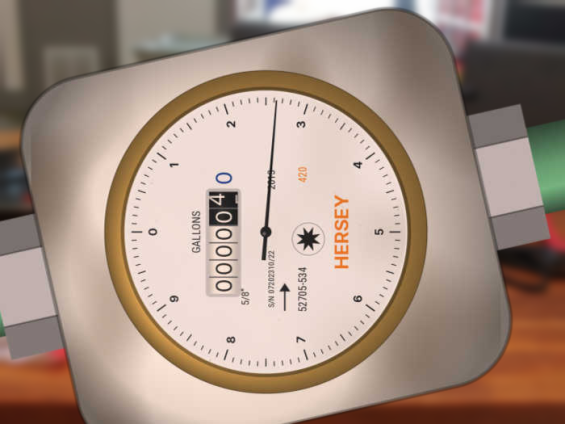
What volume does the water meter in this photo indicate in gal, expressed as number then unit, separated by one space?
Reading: 42.6 gal
